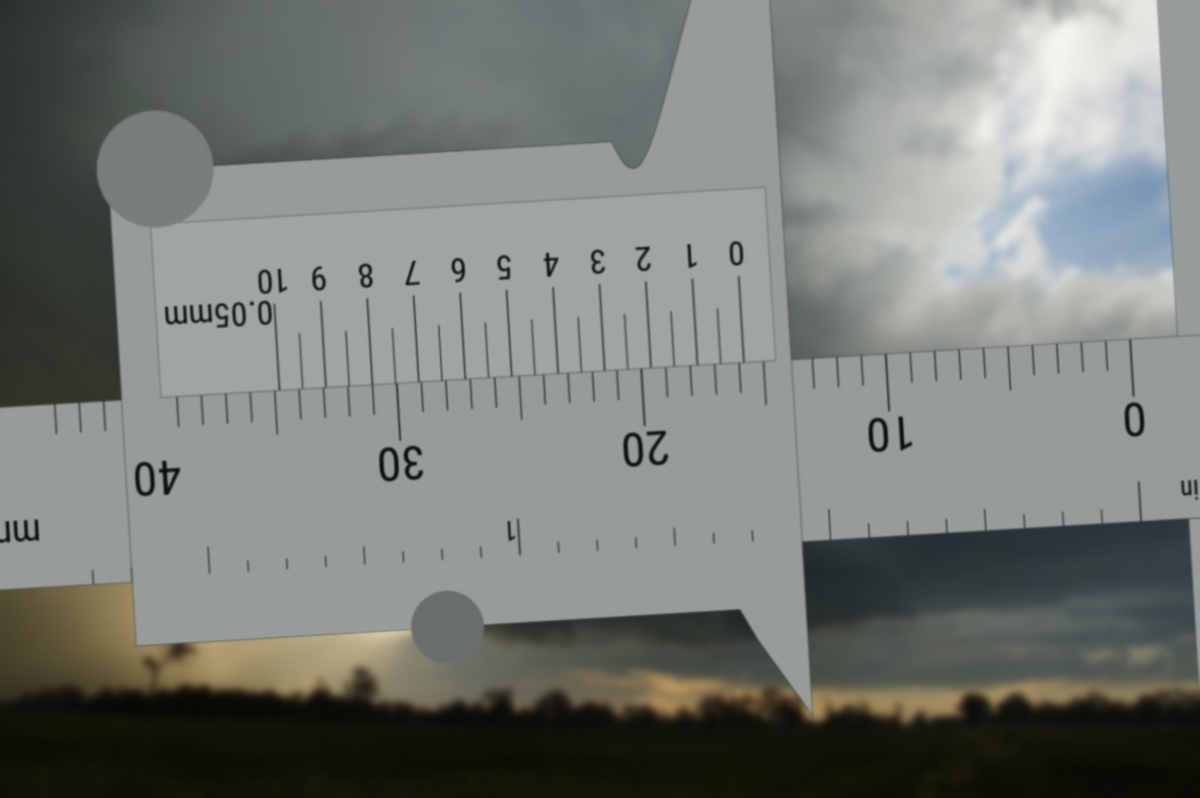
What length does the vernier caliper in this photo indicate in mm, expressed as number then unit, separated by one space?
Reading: 15.8 mm
